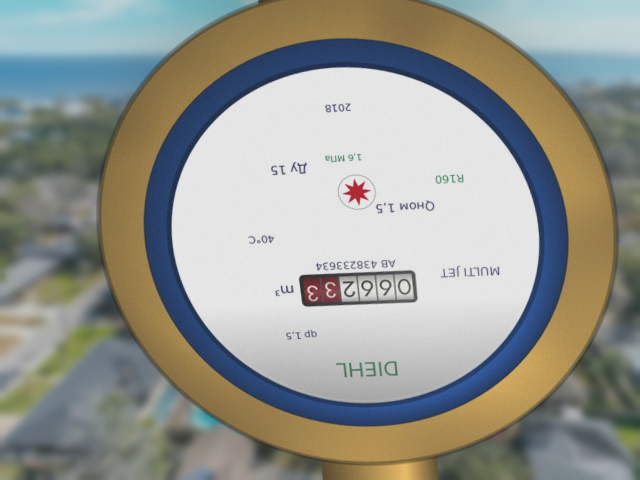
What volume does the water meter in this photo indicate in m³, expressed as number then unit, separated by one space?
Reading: 662.33 m³
